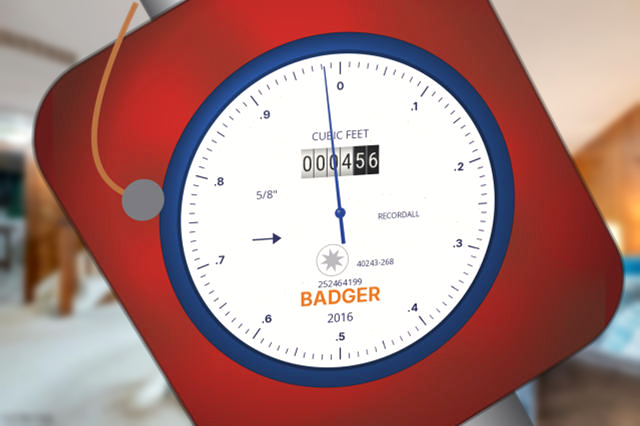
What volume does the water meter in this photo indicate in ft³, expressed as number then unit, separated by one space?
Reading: 455.98 ft³
